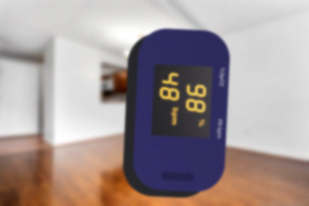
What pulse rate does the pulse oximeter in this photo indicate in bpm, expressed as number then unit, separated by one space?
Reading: 48 bpm
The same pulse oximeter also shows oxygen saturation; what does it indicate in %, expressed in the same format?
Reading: 98 %
